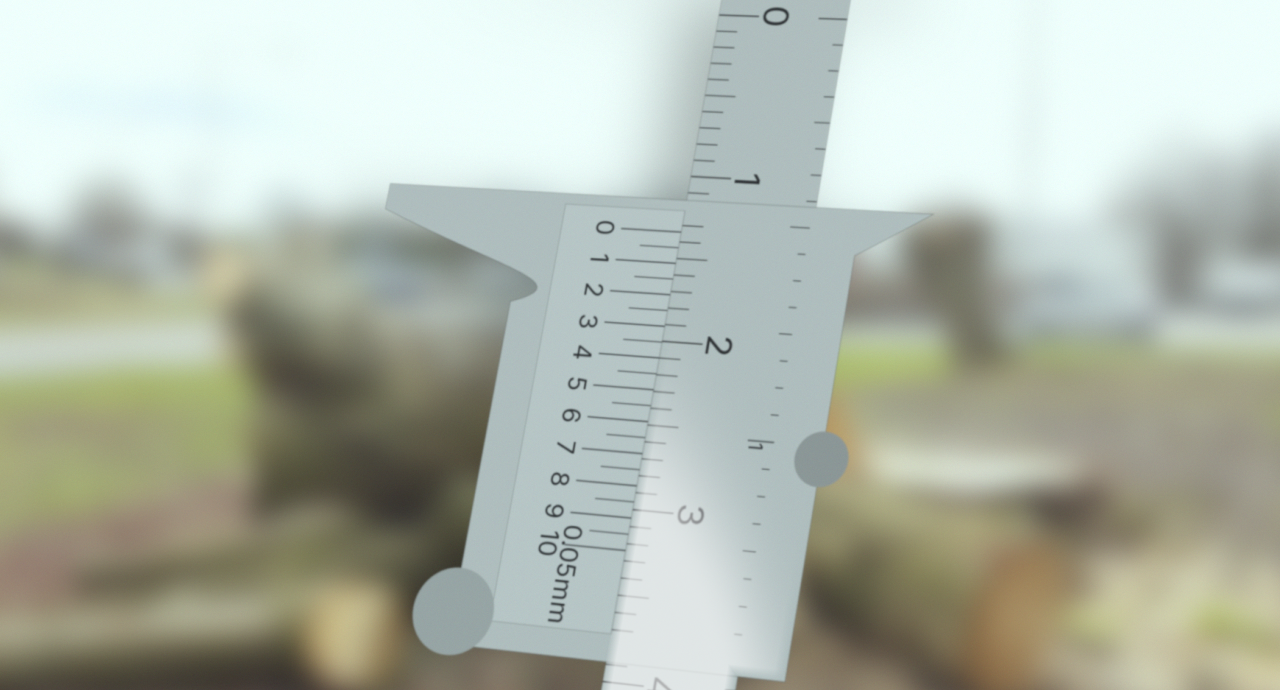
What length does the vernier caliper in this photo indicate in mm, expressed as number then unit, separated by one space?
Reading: 13.4 mm
